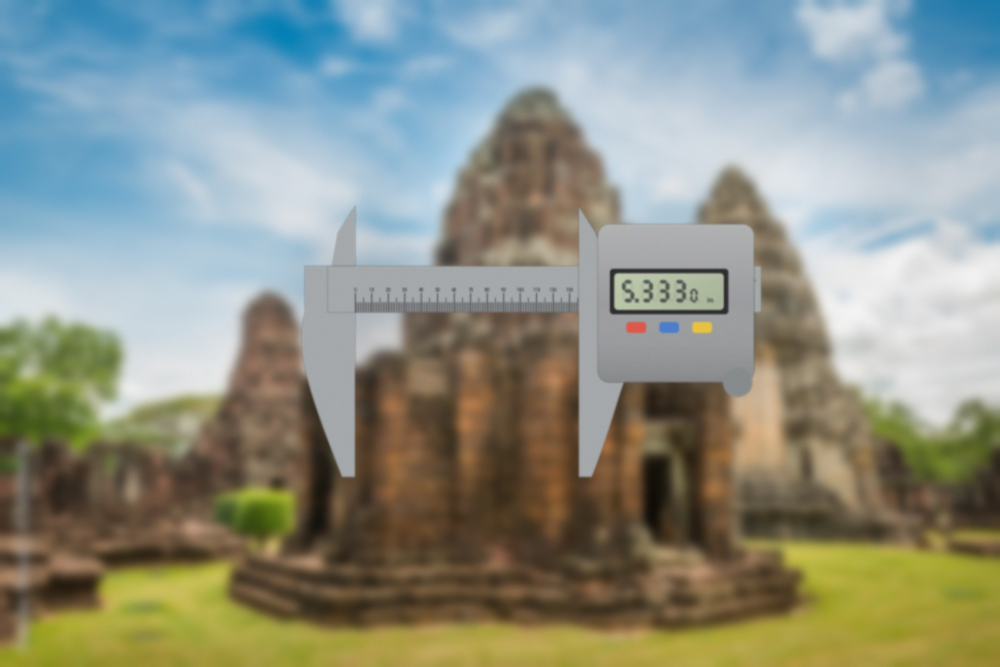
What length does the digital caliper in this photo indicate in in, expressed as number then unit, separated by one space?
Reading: 5.3330 in
